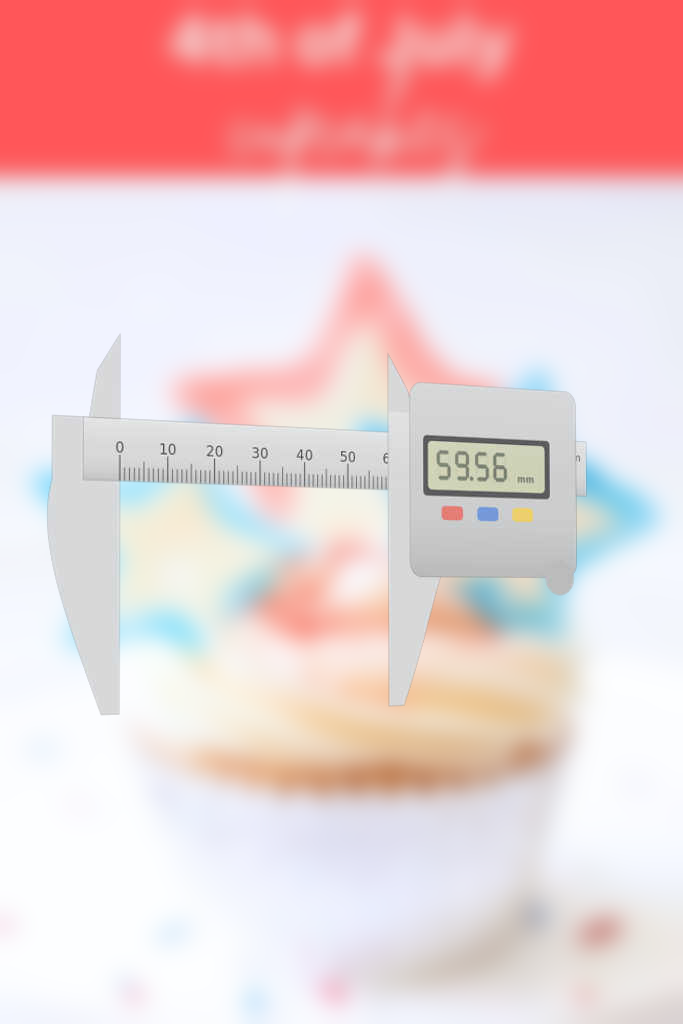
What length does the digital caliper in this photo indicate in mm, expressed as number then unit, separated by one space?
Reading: 59.56 mm
